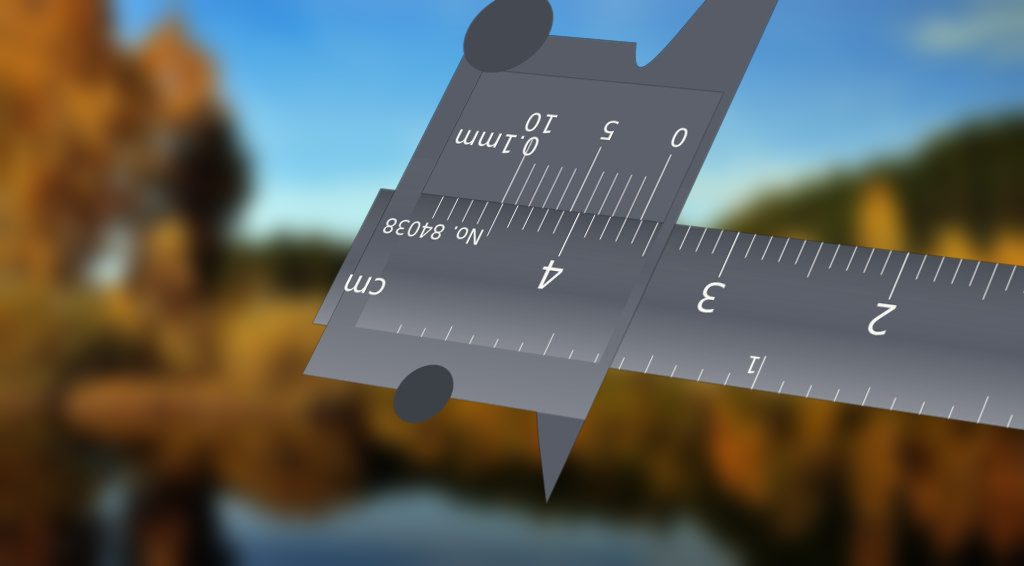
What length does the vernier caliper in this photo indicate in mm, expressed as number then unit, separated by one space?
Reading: 36.1 mm
